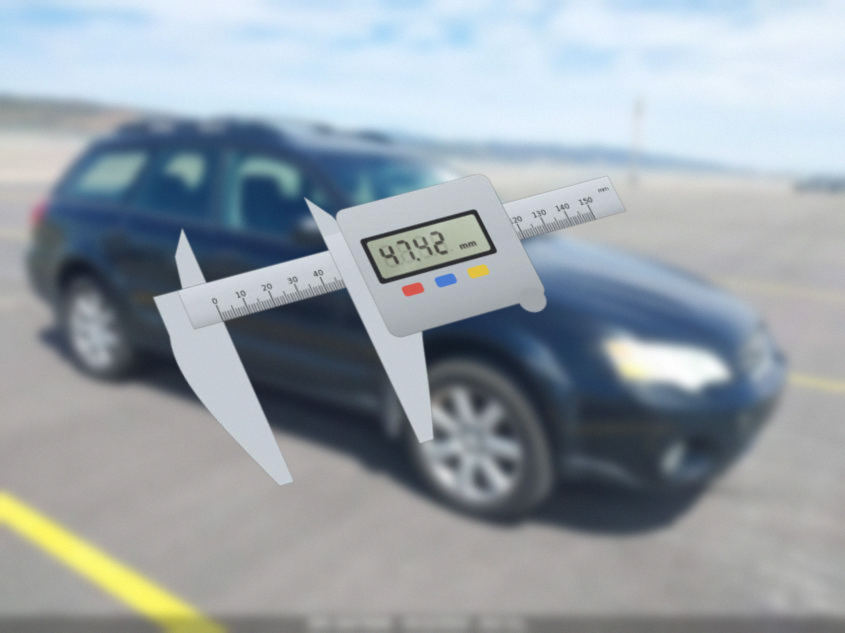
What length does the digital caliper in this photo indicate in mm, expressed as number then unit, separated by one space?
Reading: 47.42 mm
